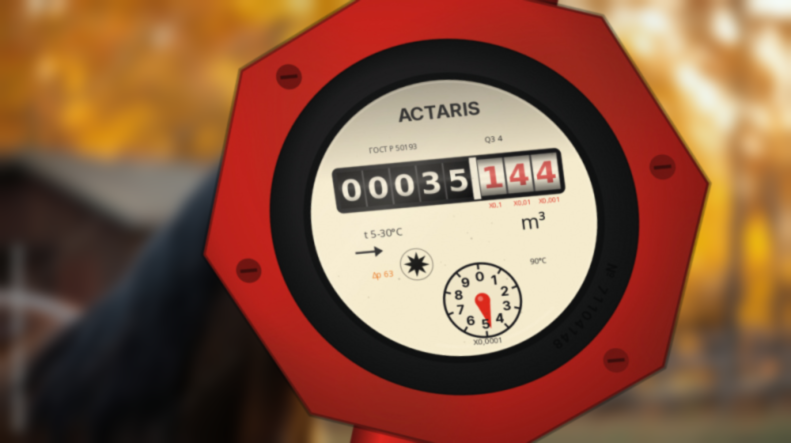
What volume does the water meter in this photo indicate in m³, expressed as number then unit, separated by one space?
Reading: 35.1444 m³
